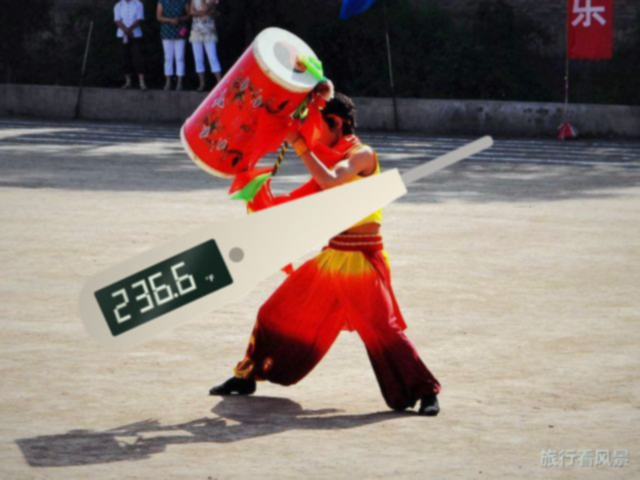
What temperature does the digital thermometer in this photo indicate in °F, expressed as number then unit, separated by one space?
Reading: 236.6 °F
